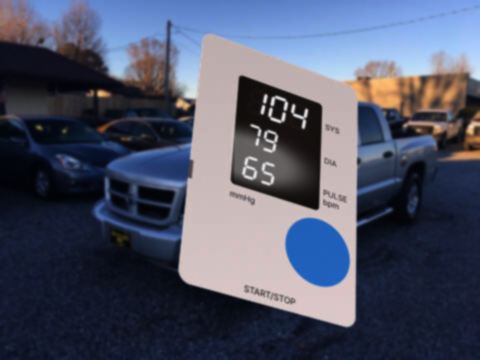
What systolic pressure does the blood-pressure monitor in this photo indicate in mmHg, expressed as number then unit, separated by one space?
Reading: 104 mmHg
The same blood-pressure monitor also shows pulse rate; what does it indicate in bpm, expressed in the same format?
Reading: 65 bpm
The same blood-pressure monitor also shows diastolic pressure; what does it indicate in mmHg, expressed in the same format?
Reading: 79 mmHg
